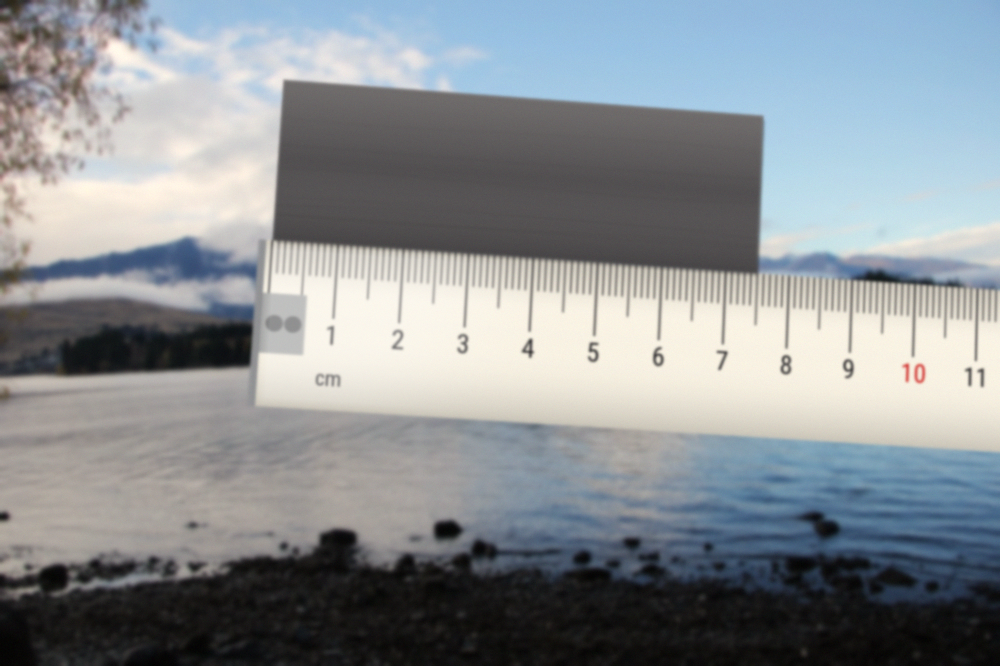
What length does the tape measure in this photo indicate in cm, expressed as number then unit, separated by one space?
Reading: 7.5 cm
